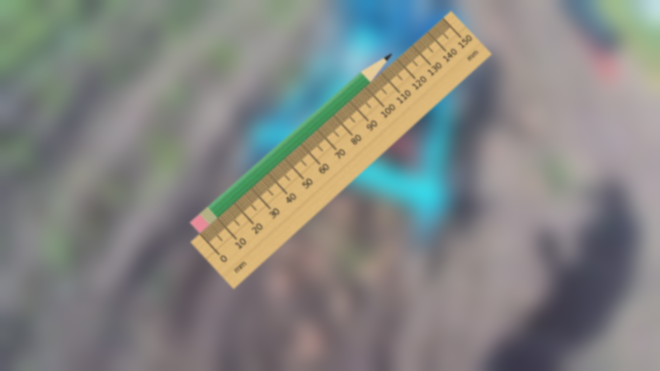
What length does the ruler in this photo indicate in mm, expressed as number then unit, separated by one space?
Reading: 120 mm
